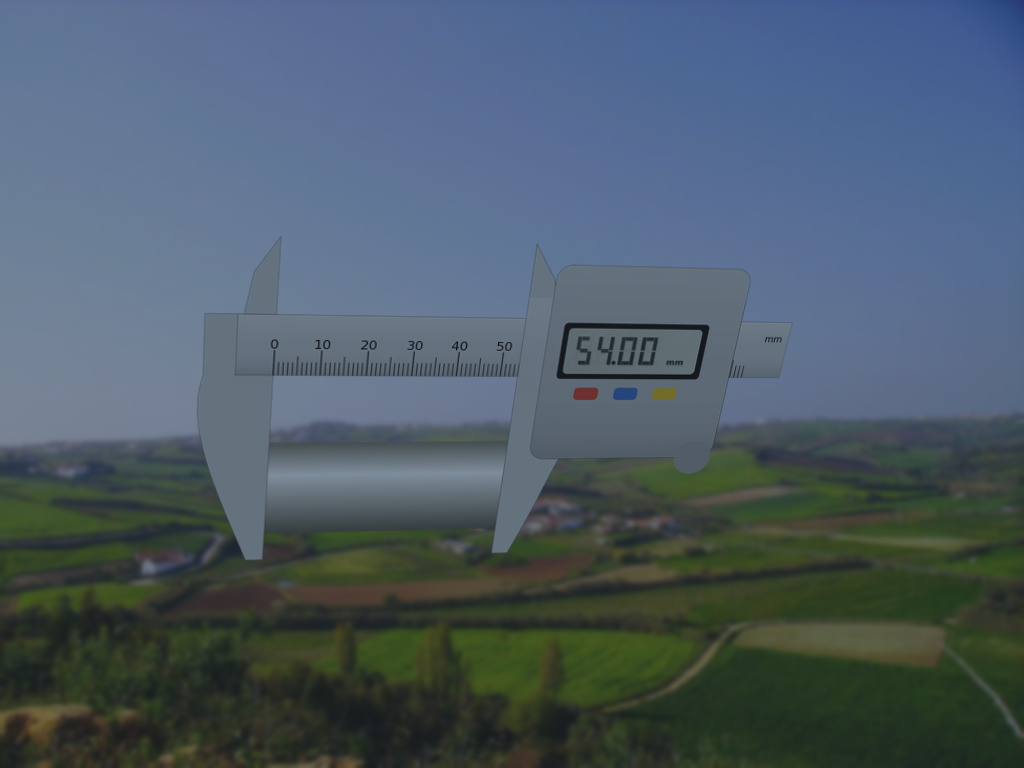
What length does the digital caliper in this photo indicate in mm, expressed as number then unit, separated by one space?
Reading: 54.00 mm
